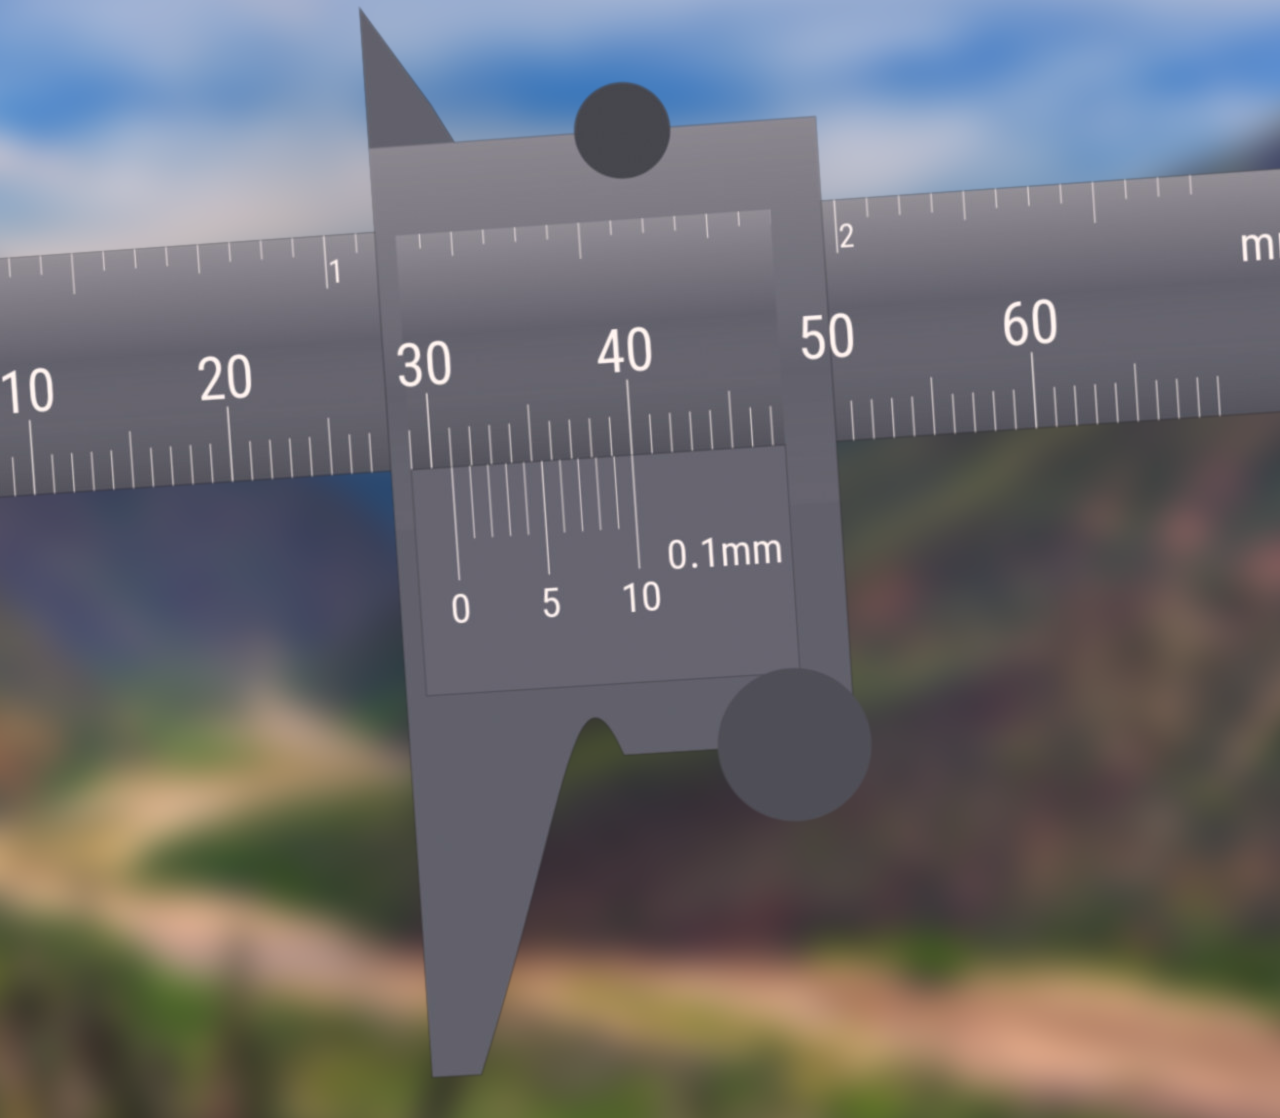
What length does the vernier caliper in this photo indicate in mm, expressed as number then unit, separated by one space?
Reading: 31.0 mm
